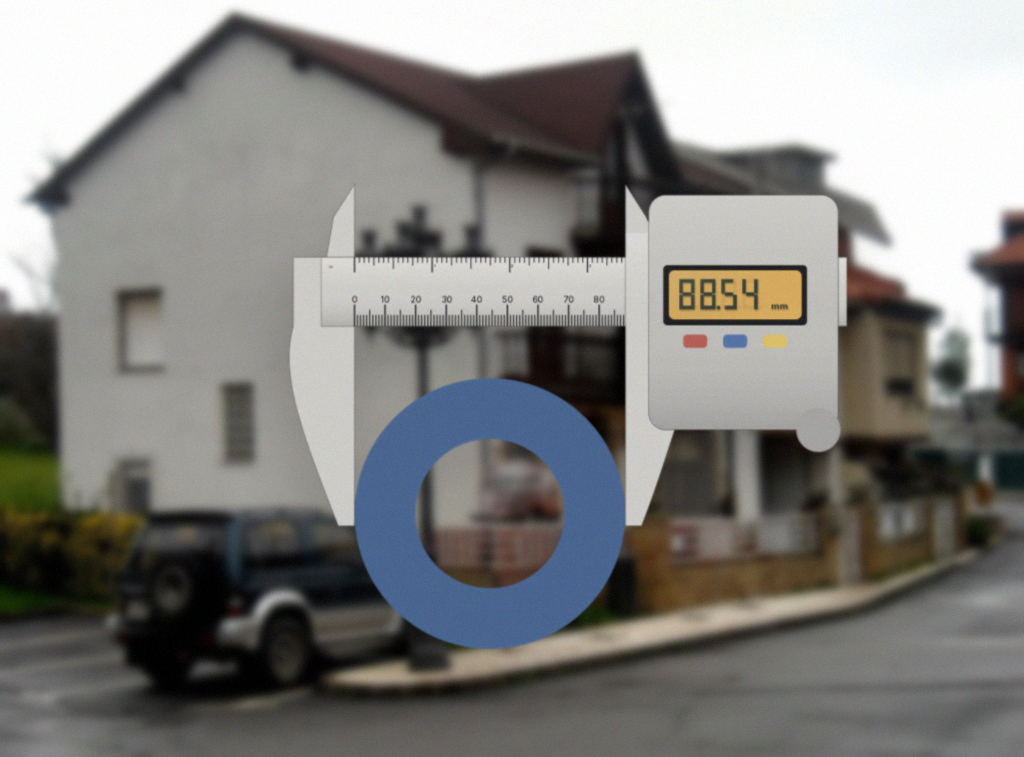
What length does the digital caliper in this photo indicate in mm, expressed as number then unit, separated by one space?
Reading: 88.54 mm
